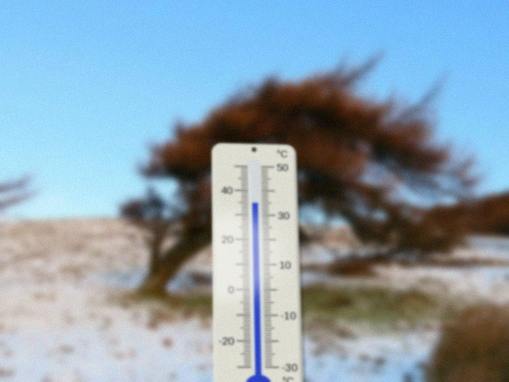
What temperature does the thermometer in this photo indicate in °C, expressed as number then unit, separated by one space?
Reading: 35 °C
